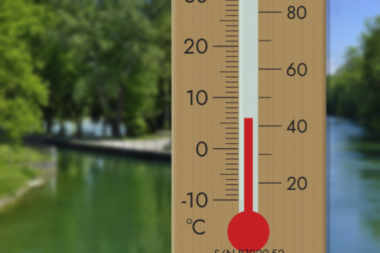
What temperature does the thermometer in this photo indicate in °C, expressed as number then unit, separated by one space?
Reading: 6 °C
